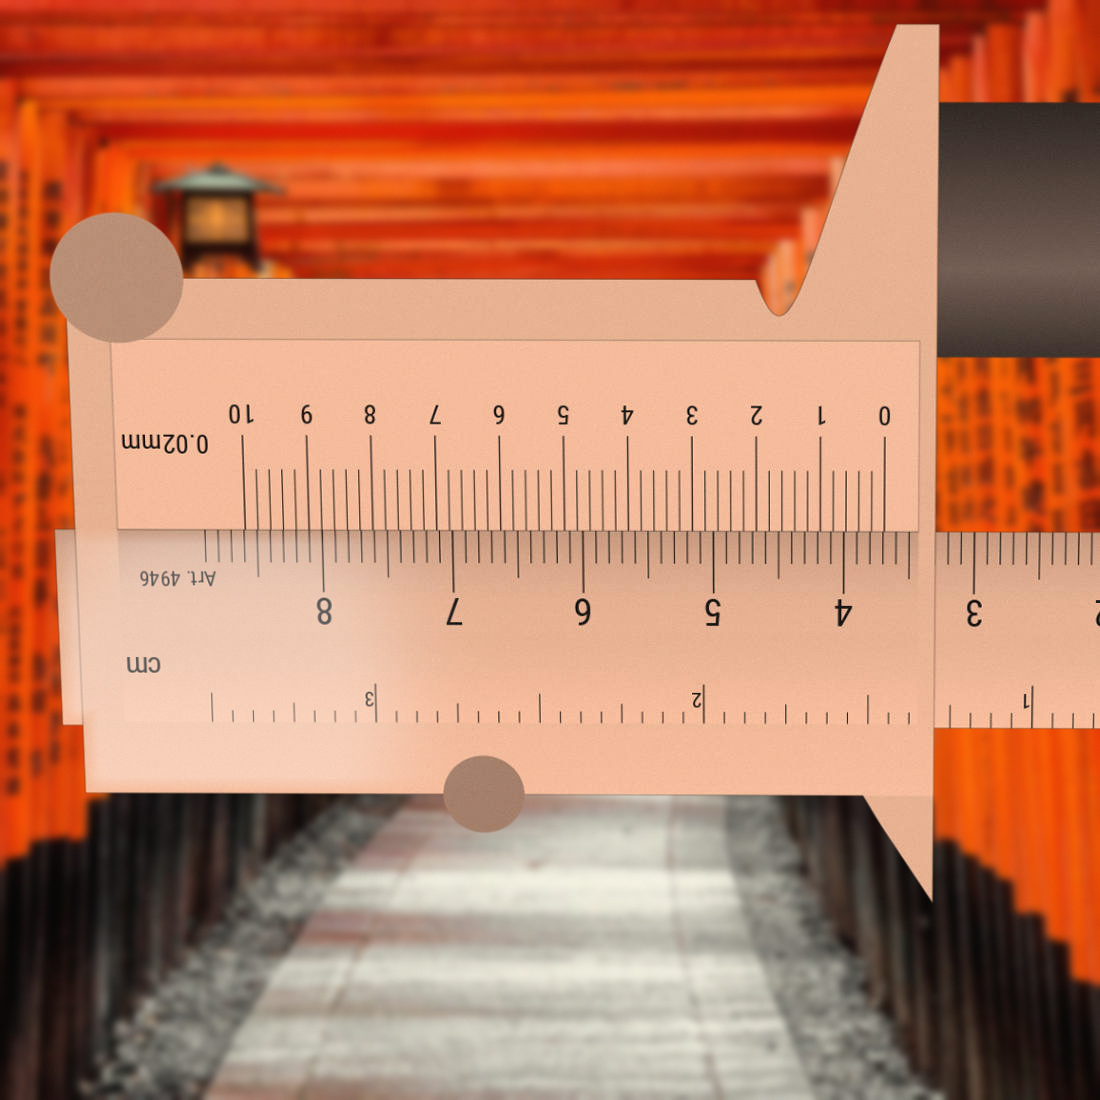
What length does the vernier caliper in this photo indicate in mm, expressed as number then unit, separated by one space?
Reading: 36.9 mm
